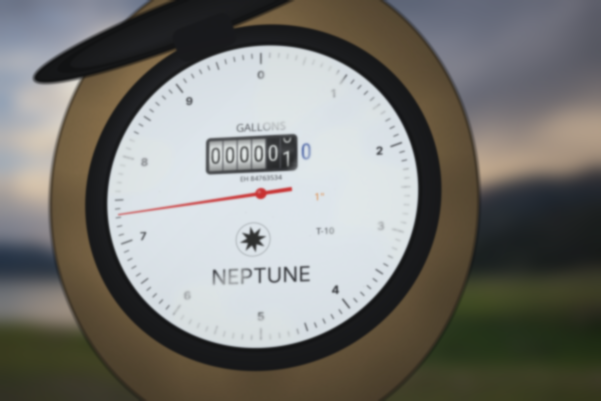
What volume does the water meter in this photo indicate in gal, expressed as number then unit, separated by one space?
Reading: 7.3 gal
